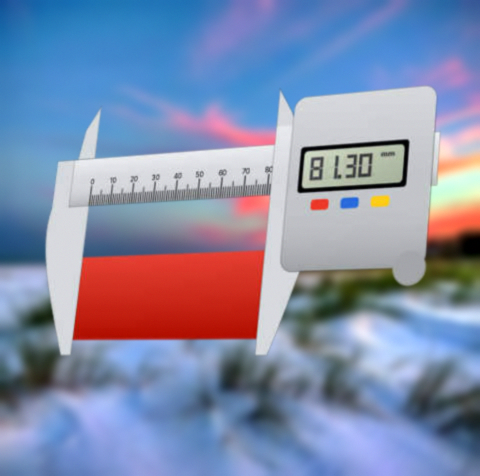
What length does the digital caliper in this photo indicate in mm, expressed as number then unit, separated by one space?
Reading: 81.30 mm
